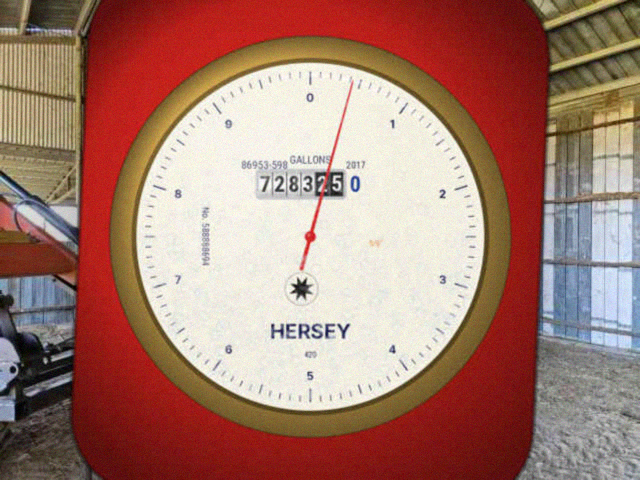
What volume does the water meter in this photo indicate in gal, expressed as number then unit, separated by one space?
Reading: 7283250.4 gal
